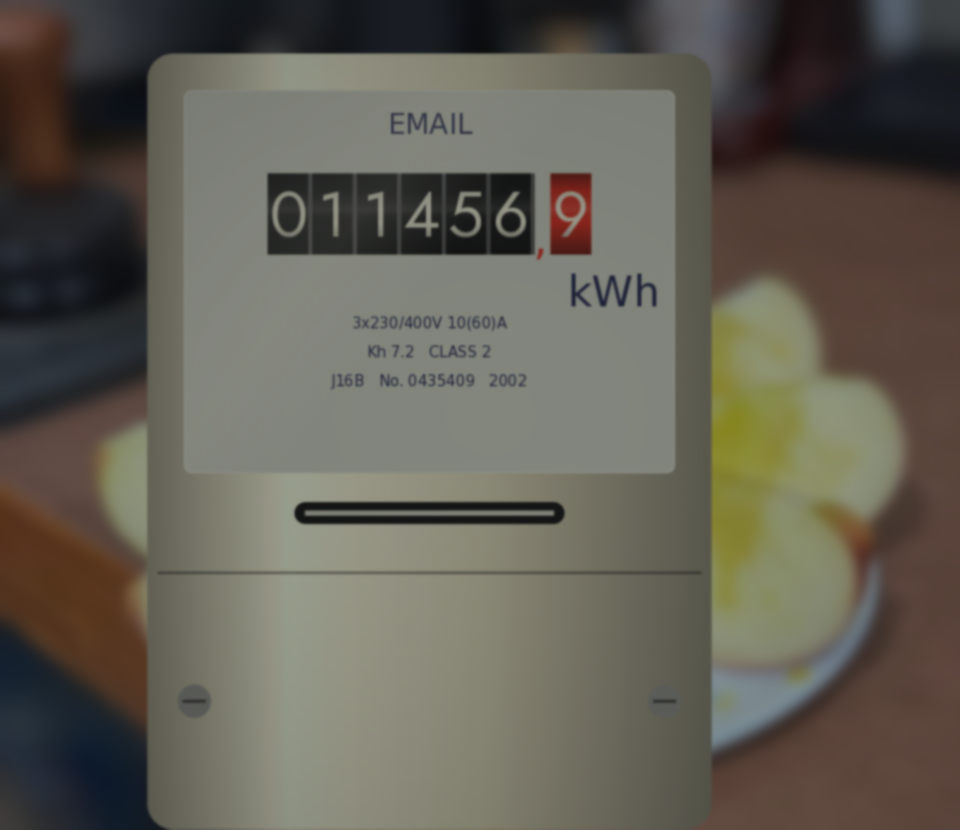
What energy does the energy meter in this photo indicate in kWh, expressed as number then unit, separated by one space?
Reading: 11456.9 kWh
